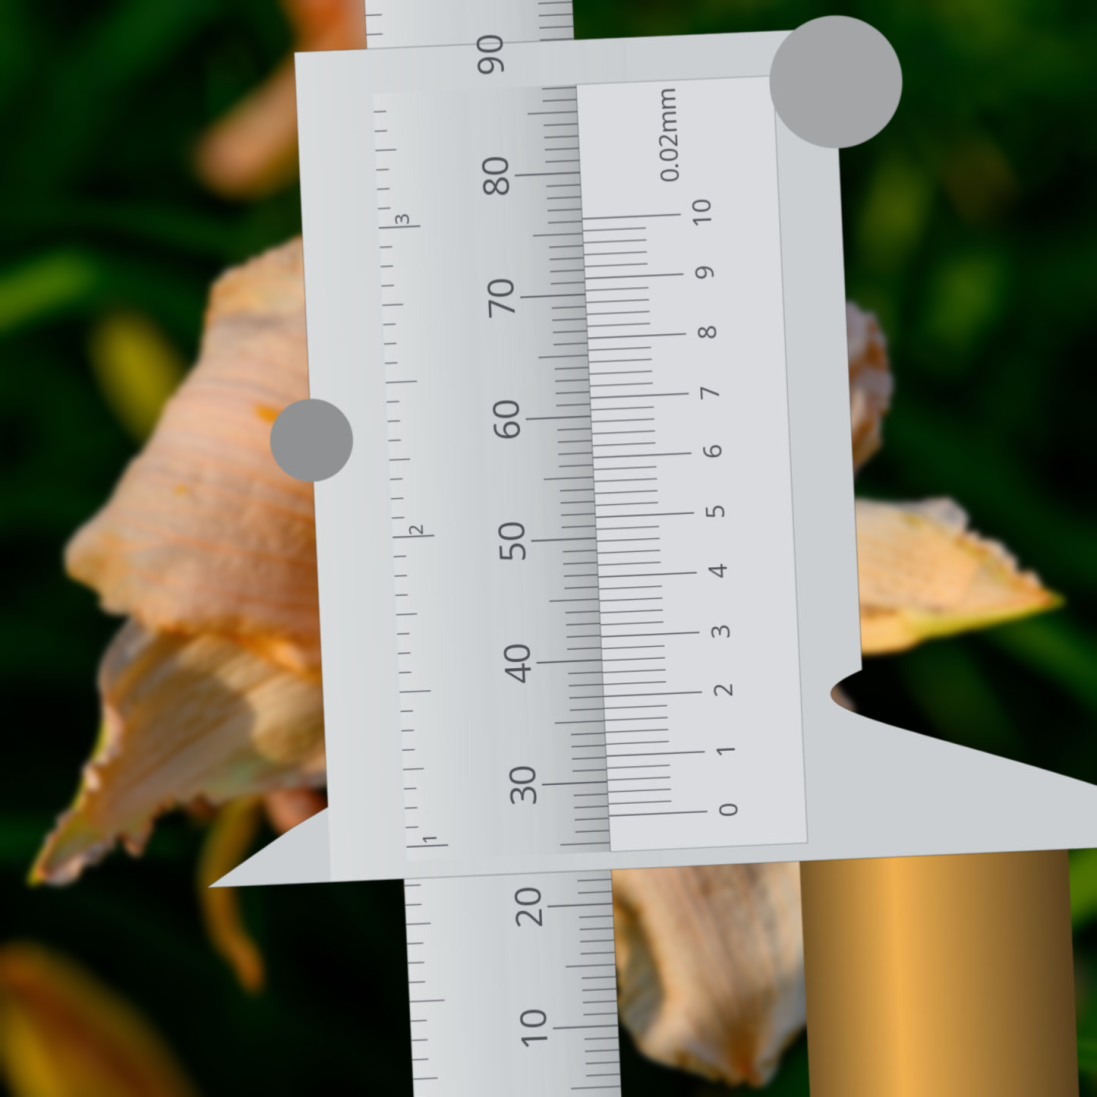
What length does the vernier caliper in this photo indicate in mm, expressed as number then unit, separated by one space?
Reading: 27.2 mm
